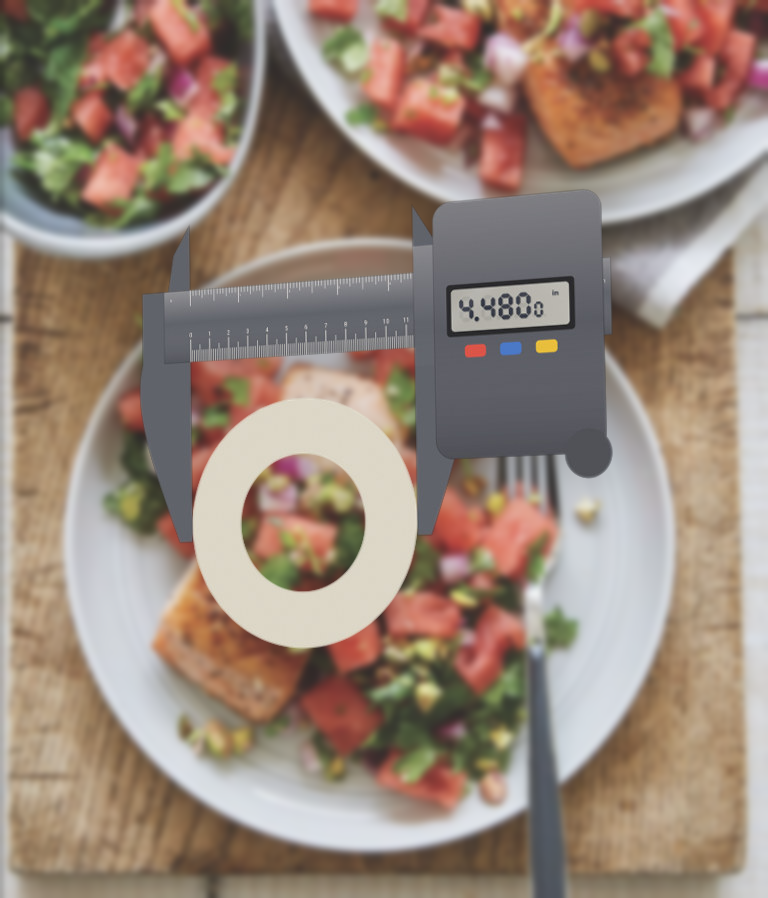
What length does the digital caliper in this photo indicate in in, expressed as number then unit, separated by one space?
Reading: 4.4800 in
